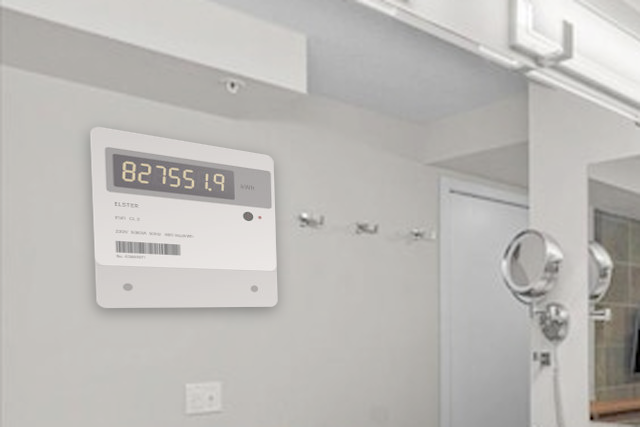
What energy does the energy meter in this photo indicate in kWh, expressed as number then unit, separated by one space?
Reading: 827551.9 kWh
